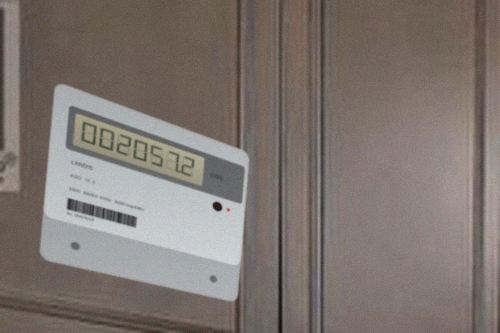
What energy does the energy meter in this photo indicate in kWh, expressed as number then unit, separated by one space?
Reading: 2057.2 kWh
